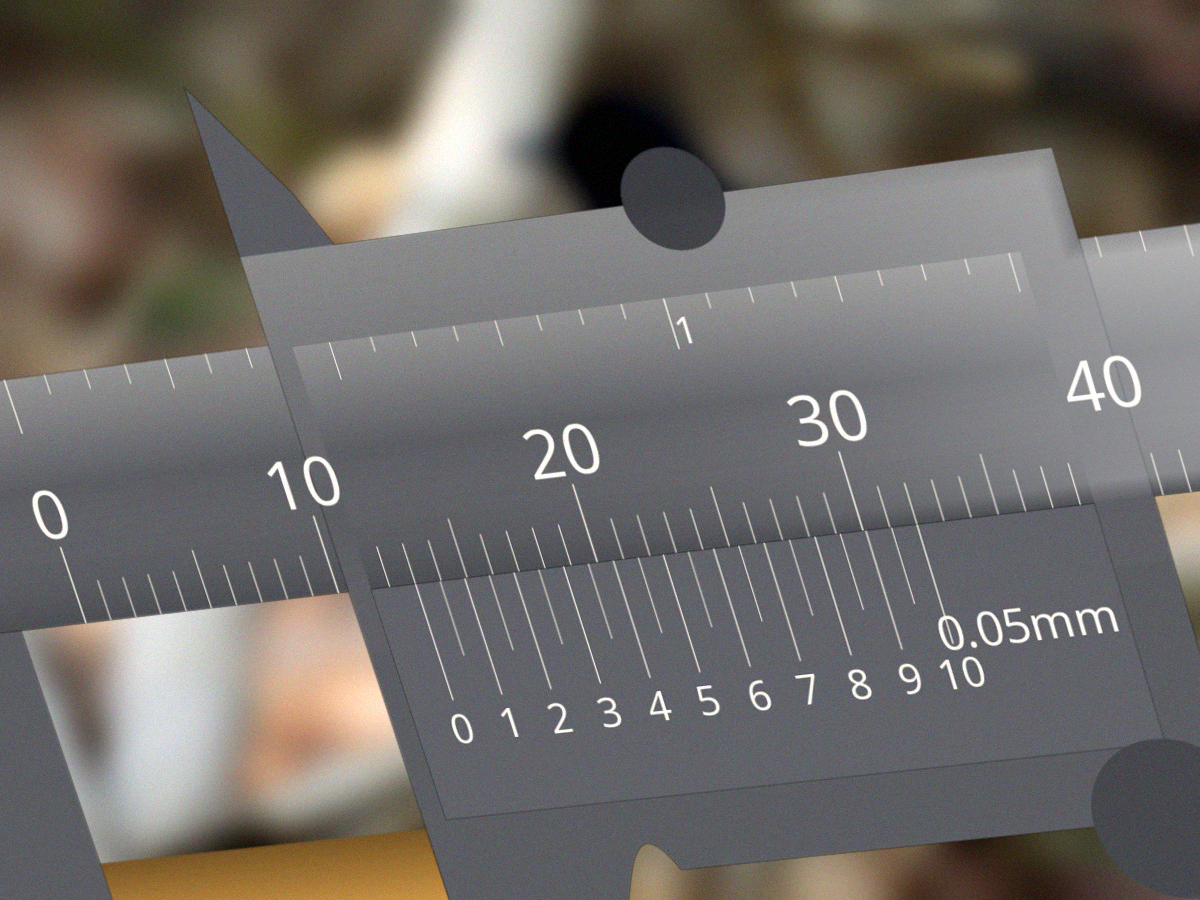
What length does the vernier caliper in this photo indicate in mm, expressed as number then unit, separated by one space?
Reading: 13.00 mm
